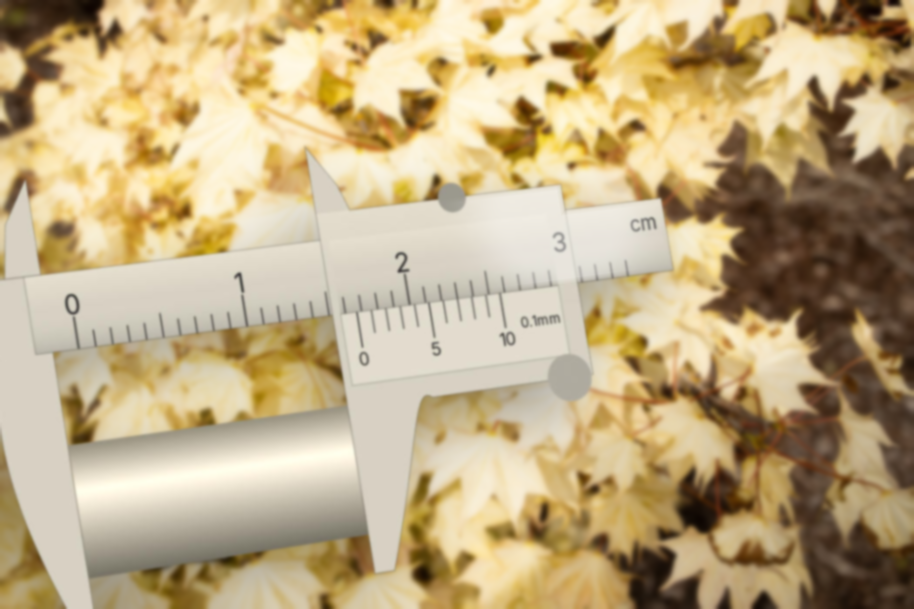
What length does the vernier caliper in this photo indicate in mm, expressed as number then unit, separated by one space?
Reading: 16.7 mm
